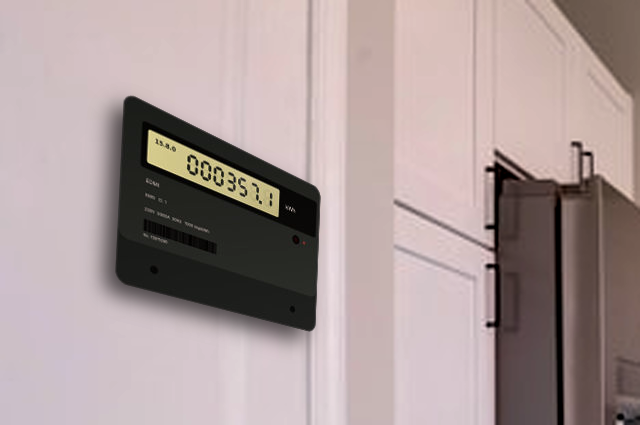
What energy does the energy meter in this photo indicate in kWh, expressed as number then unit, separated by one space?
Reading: 357.1 kWh
